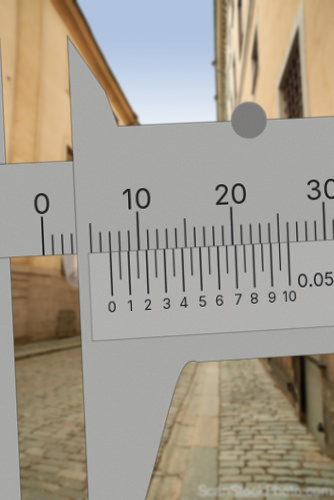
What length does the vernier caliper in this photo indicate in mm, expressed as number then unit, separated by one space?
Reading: 7.0 mm
